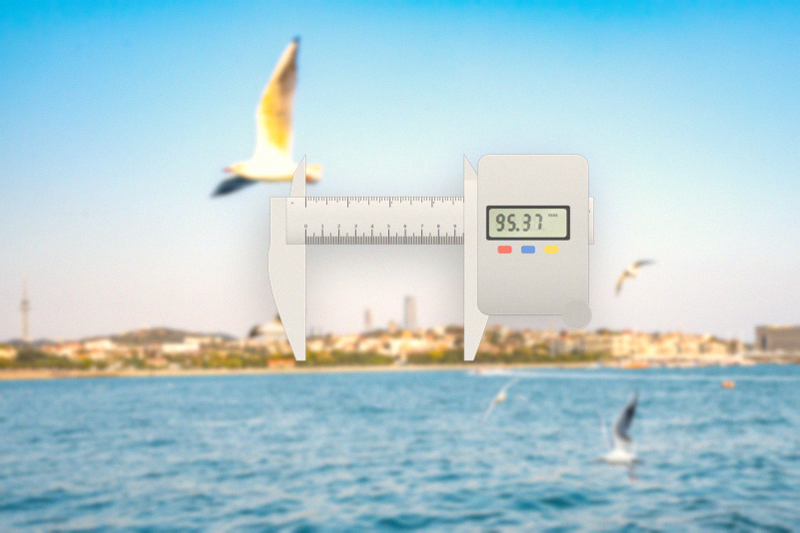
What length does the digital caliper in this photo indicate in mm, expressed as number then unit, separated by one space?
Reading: 95.37 mm
